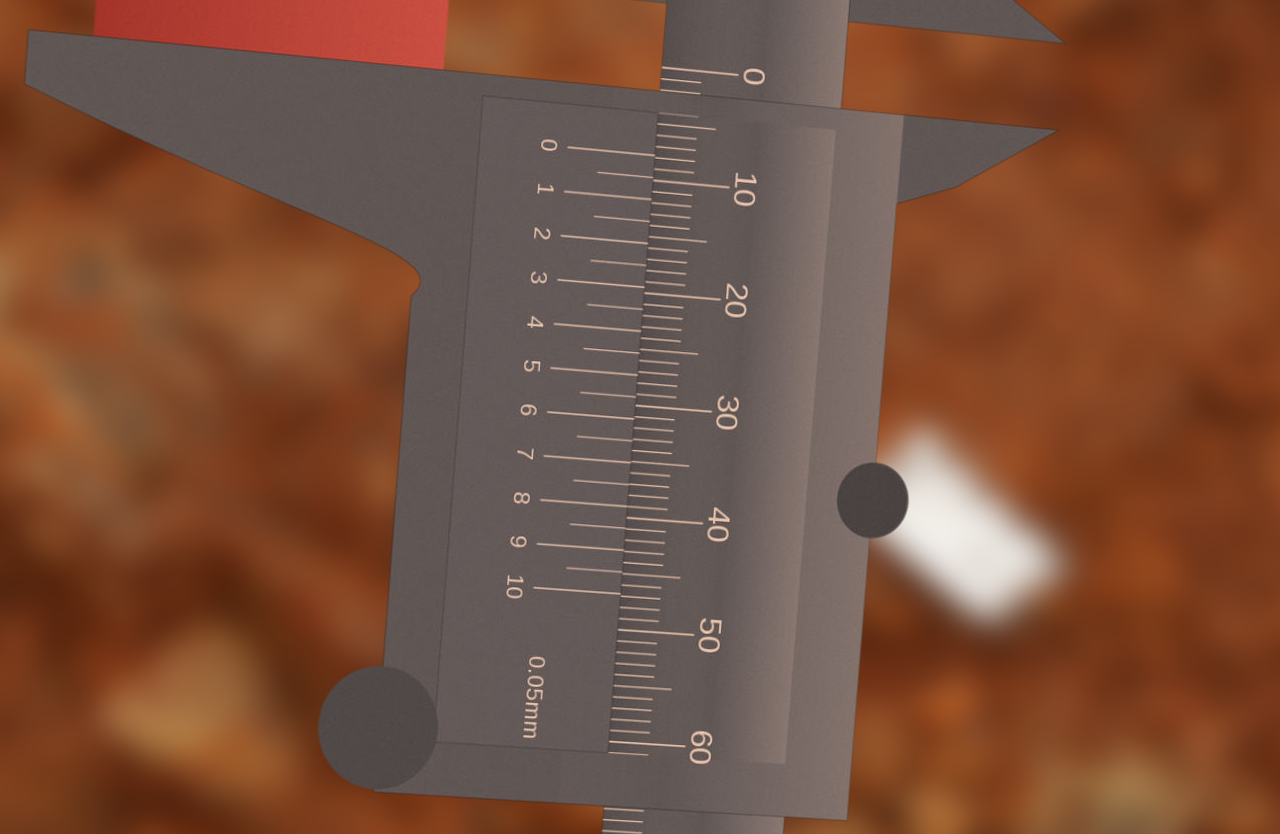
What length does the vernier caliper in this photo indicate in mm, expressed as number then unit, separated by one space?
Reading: 7.8 mm
